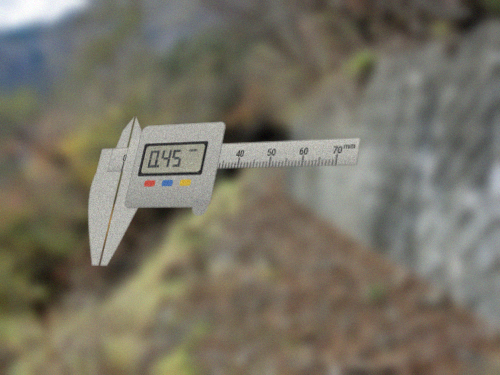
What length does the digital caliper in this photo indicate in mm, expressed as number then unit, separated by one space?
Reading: 0.45 mm
